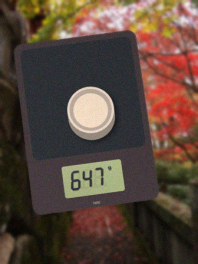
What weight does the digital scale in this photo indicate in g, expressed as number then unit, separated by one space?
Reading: 647 g
